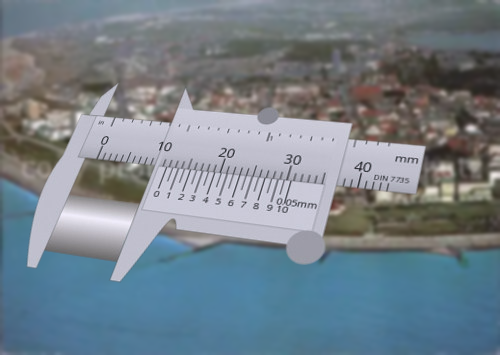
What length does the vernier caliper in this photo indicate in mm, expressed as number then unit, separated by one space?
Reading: 11.6 mm
